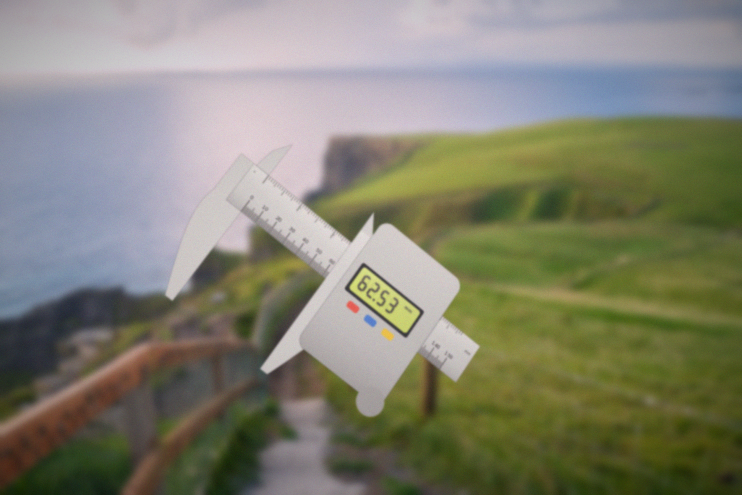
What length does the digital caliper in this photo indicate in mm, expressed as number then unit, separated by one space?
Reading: 62.53 mm
